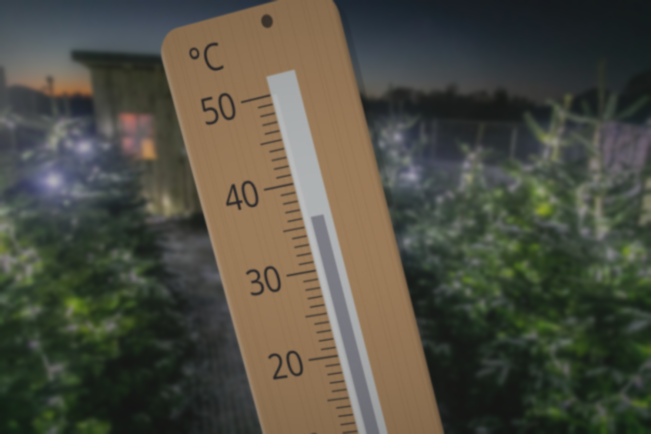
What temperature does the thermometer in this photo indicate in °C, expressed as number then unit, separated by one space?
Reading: 36 °C
